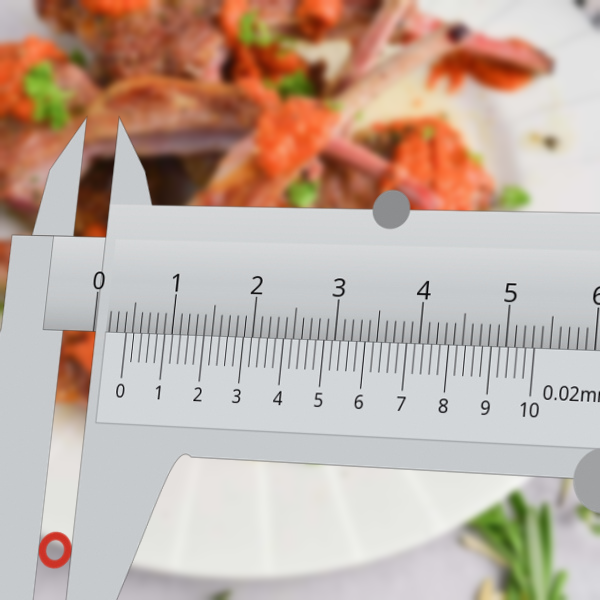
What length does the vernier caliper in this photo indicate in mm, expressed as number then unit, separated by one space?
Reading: 4.2 mm
